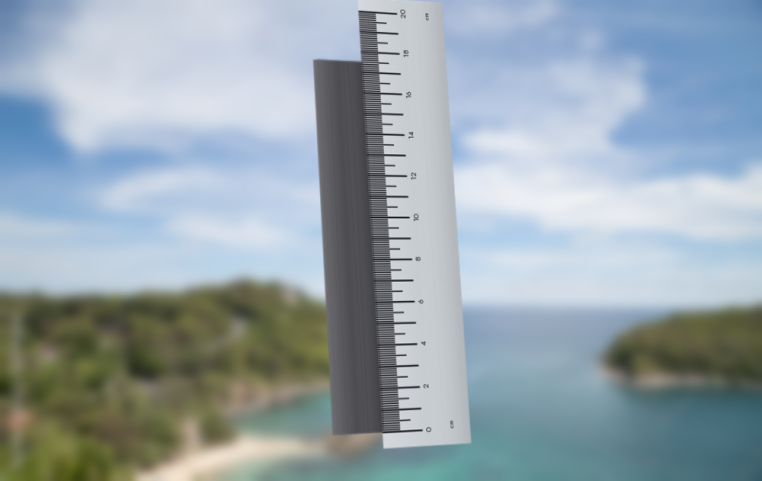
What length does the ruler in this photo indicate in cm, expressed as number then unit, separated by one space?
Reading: 17.5 cm
